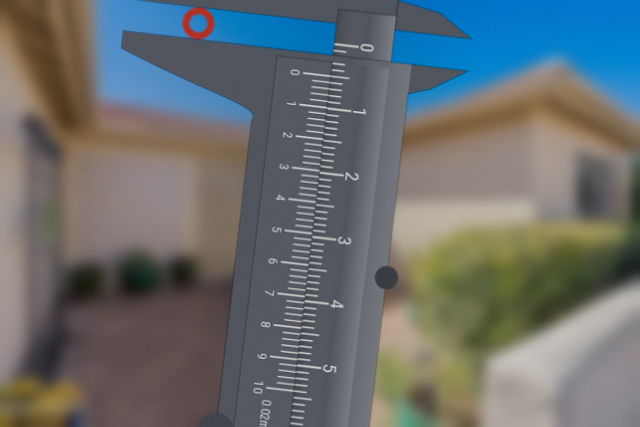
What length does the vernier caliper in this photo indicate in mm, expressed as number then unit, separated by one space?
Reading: 5.0 mm
